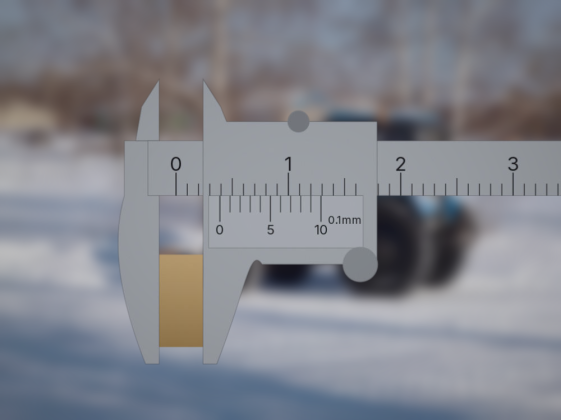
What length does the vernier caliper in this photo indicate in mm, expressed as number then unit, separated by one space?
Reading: 3.9 mm
